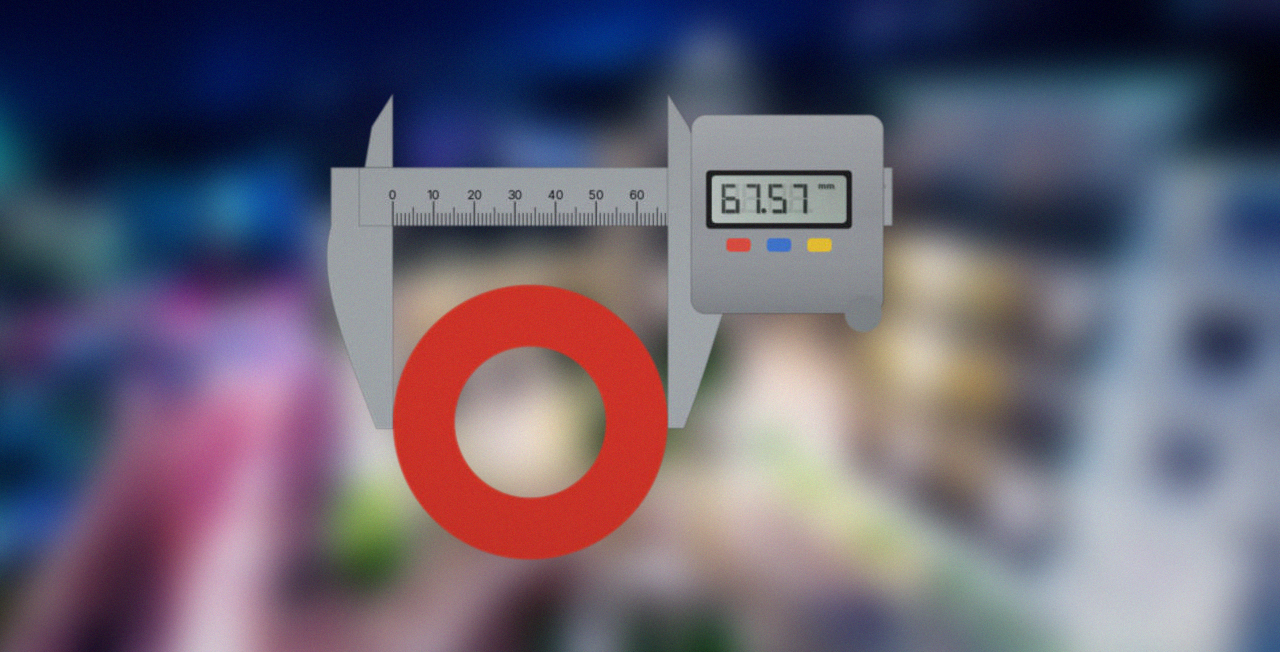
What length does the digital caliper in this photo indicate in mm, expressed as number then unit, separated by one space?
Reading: 67.57 mm
